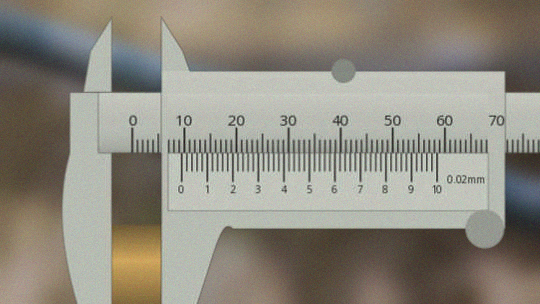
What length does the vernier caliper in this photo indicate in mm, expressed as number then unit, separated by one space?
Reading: 9.5 mm
